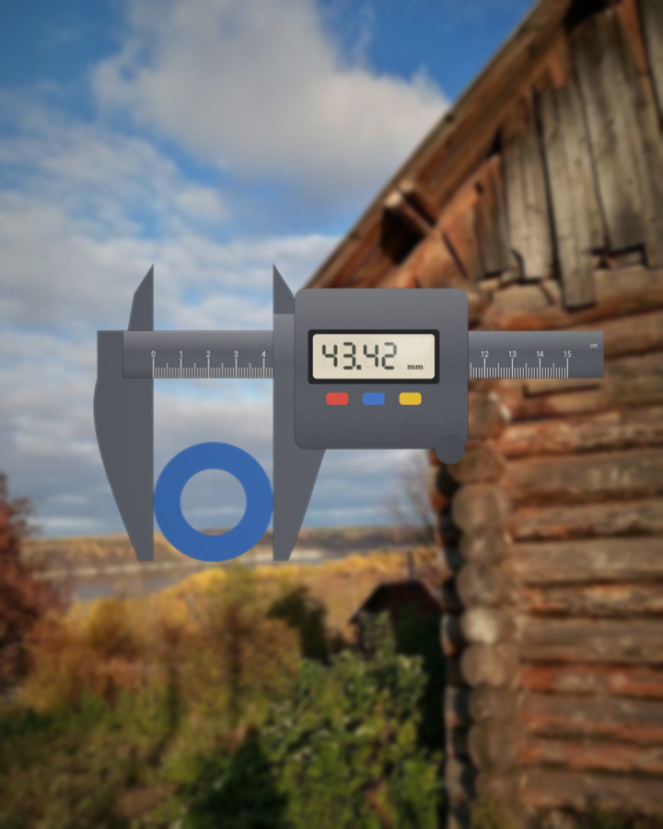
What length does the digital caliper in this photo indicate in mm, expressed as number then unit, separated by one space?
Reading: 43.42 mm
